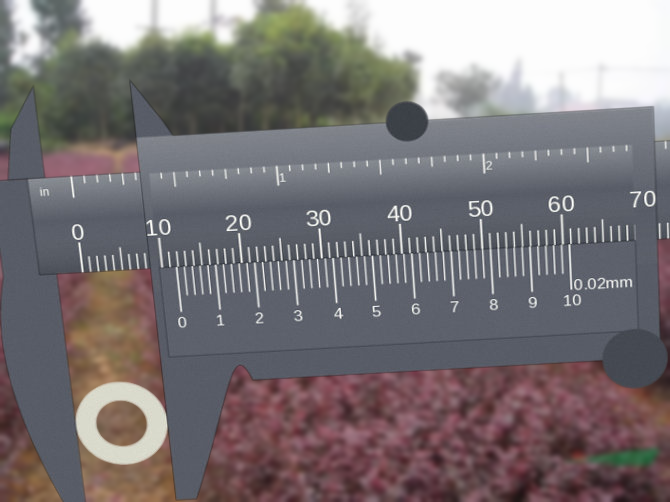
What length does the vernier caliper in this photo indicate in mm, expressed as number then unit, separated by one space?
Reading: 11.8 mm
